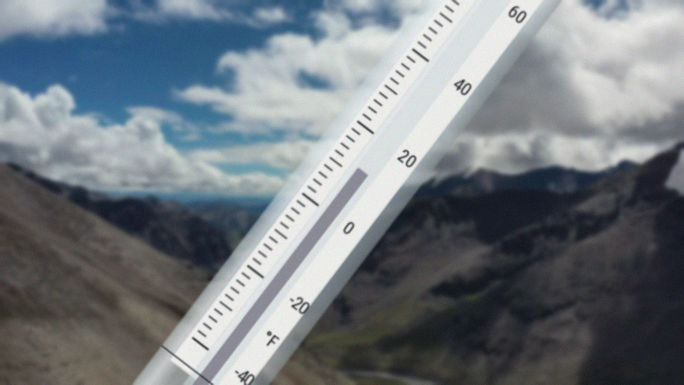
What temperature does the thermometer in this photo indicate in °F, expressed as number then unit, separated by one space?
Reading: 12 °F
